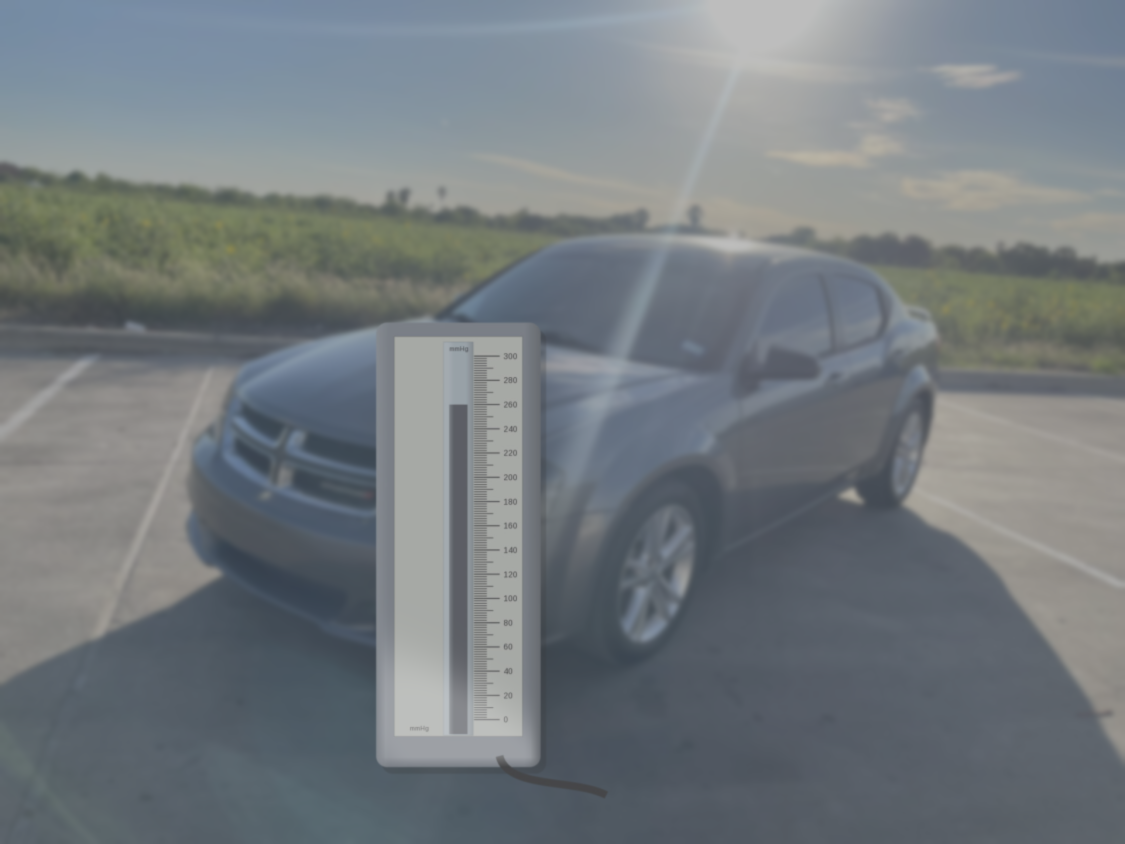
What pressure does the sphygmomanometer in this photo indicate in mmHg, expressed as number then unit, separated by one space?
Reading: 260 mmHg
